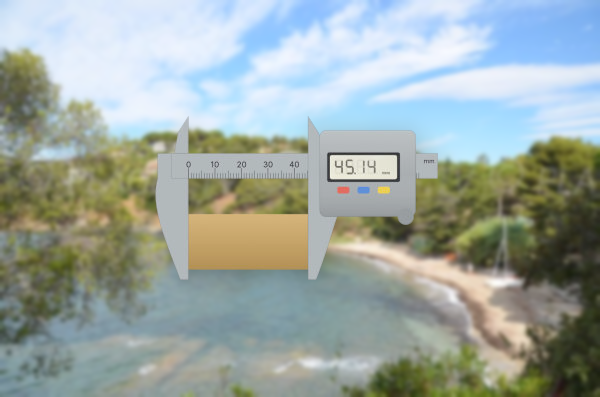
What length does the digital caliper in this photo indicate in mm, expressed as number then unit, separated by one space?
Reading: 45.14 mm
